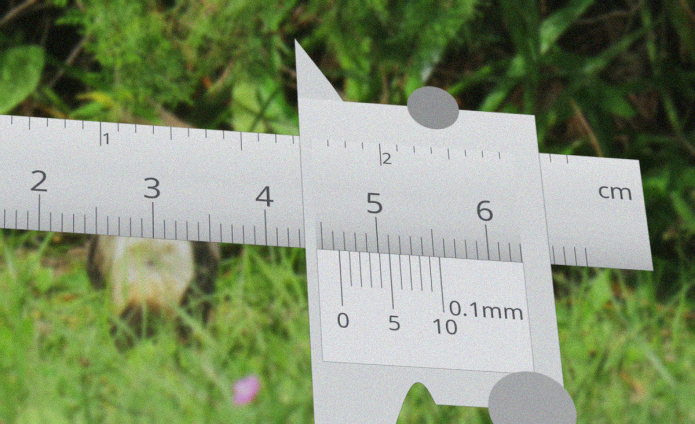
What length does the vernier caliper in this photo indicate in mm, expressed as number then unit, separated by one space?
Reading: 46.5 mm
